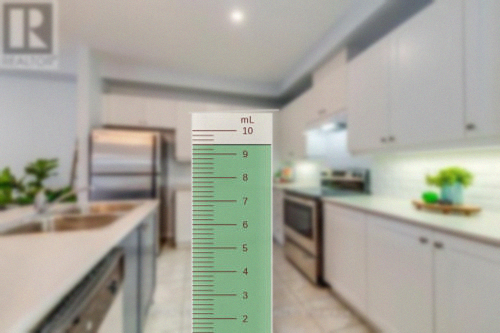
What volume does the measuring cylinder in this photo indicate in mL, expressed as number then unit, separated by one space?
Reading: 9.4 mL
